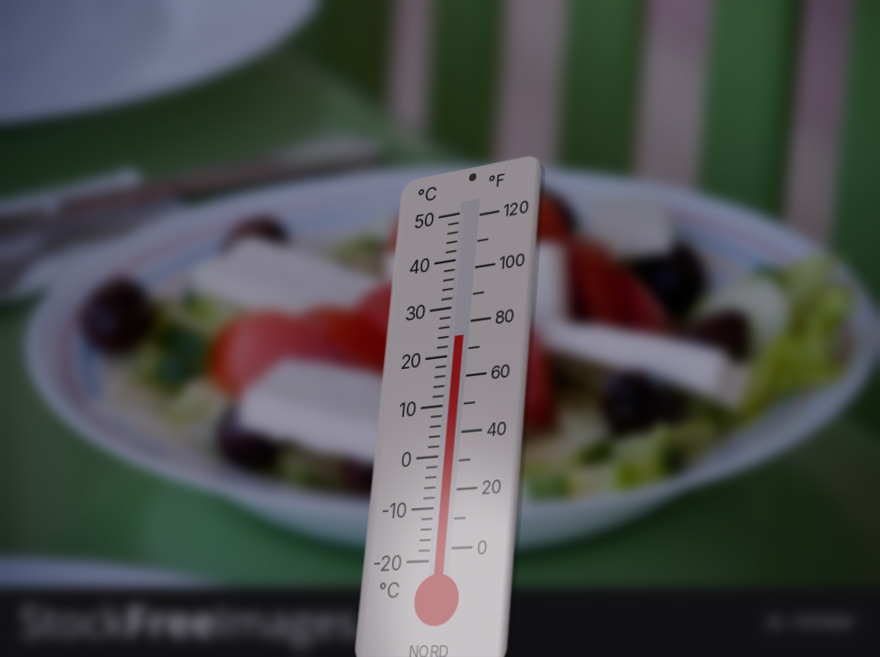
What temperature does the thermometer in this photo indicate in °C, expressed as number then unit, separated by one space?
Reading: 24 °C
